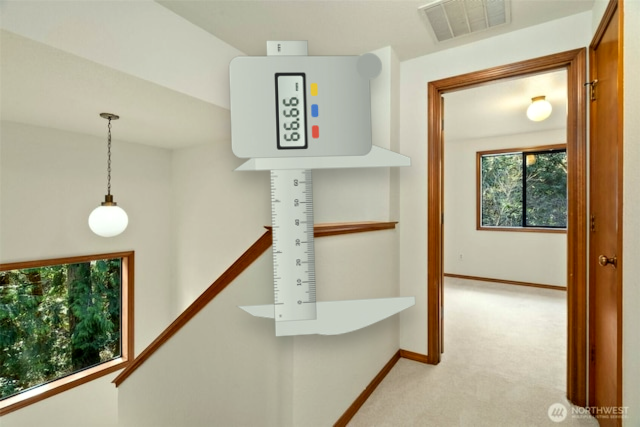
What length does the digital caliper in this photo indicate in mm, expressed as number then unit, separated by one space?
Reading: 66.66 mm
